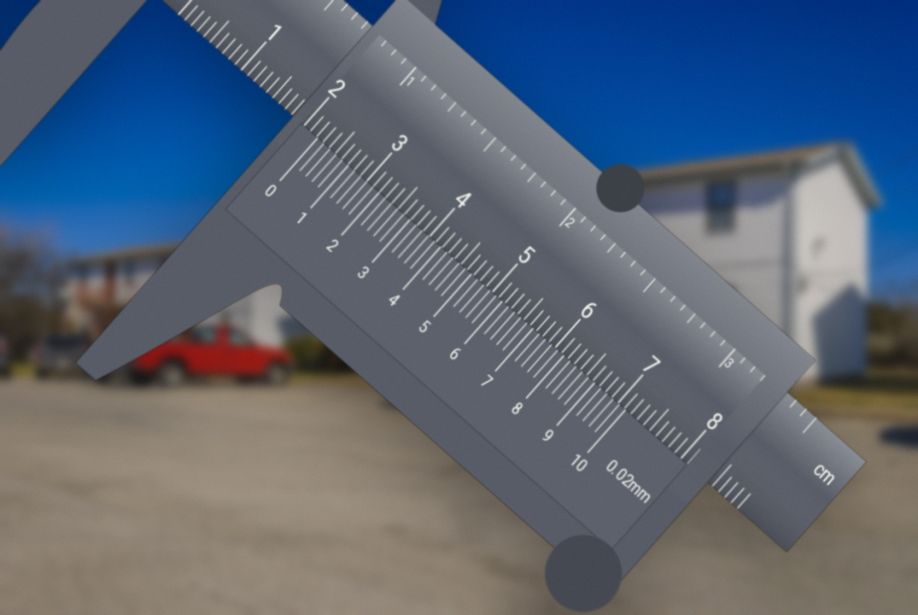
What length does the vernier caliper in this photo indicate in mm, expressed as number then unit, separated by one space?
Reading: 22.2 mm
